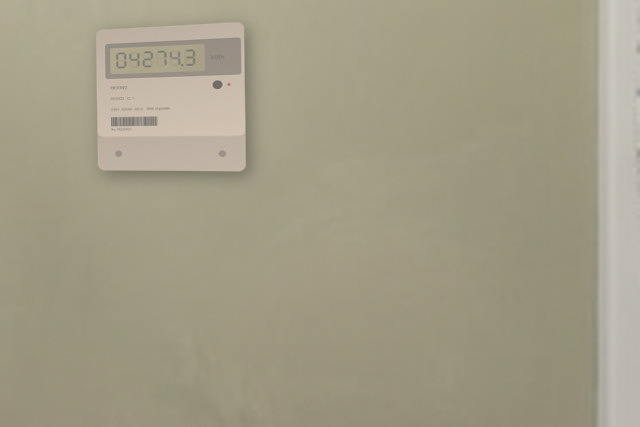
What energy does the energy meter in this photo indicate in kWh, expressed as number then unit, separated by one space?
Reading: 4274.3 kWh
